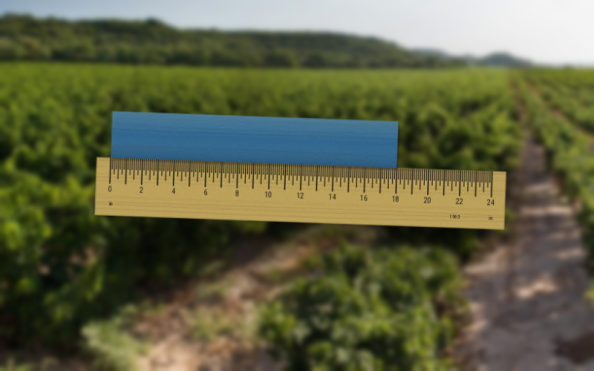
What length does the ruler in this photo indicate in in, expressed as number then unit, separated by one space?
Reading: 18 in
